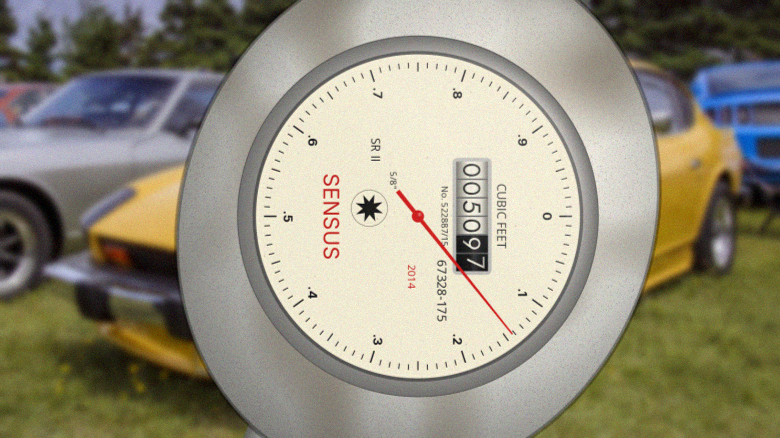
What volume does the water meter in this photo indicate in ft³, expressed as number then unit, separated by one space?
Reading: 5097.14 ft³
